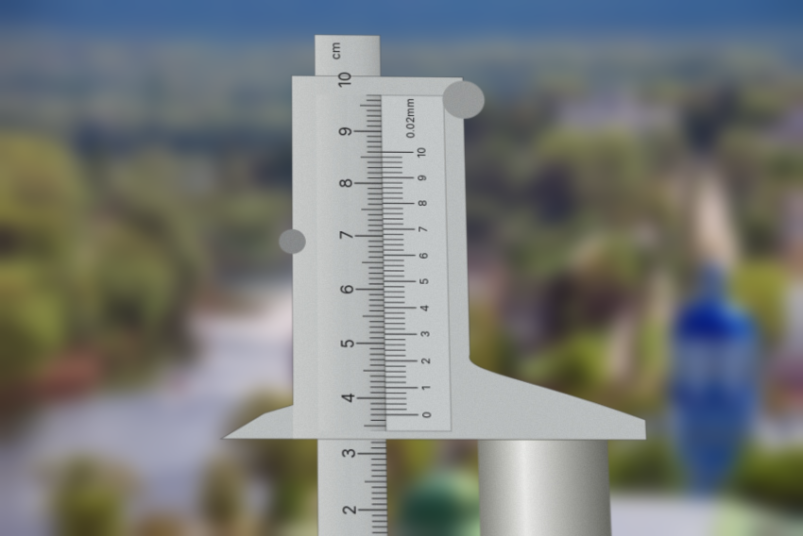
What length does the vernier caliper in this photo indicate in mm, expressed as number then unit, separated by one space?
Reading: 37.0 mm
